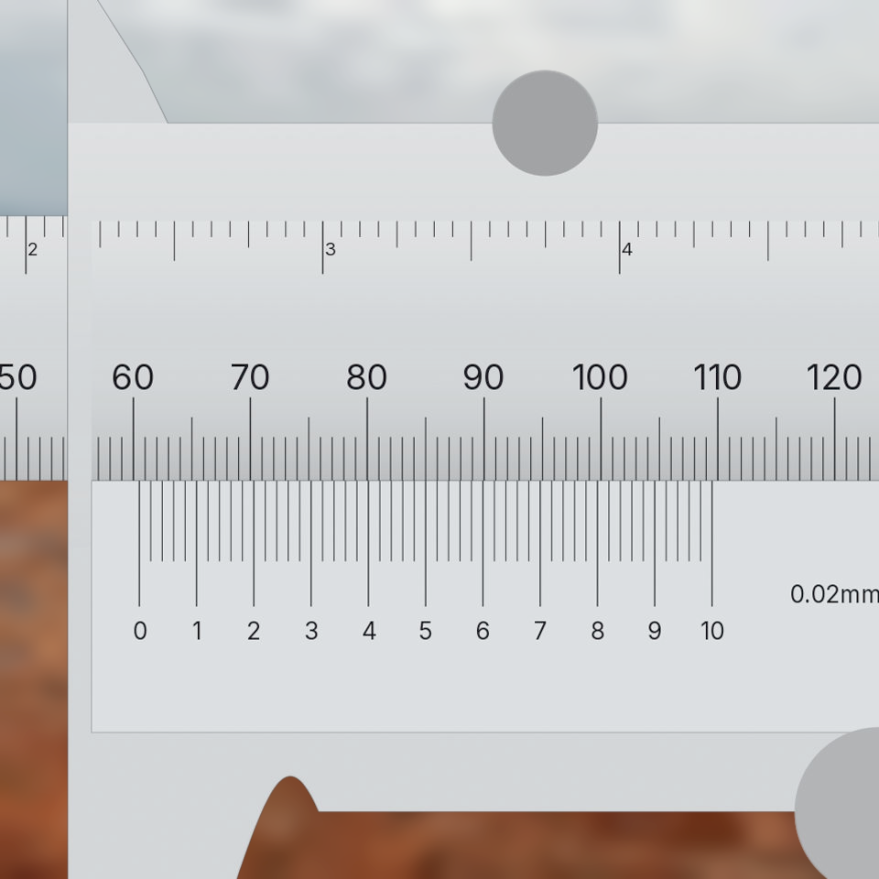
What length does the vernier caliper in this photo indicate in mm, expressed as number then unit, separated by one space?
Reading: 60.5 mm
